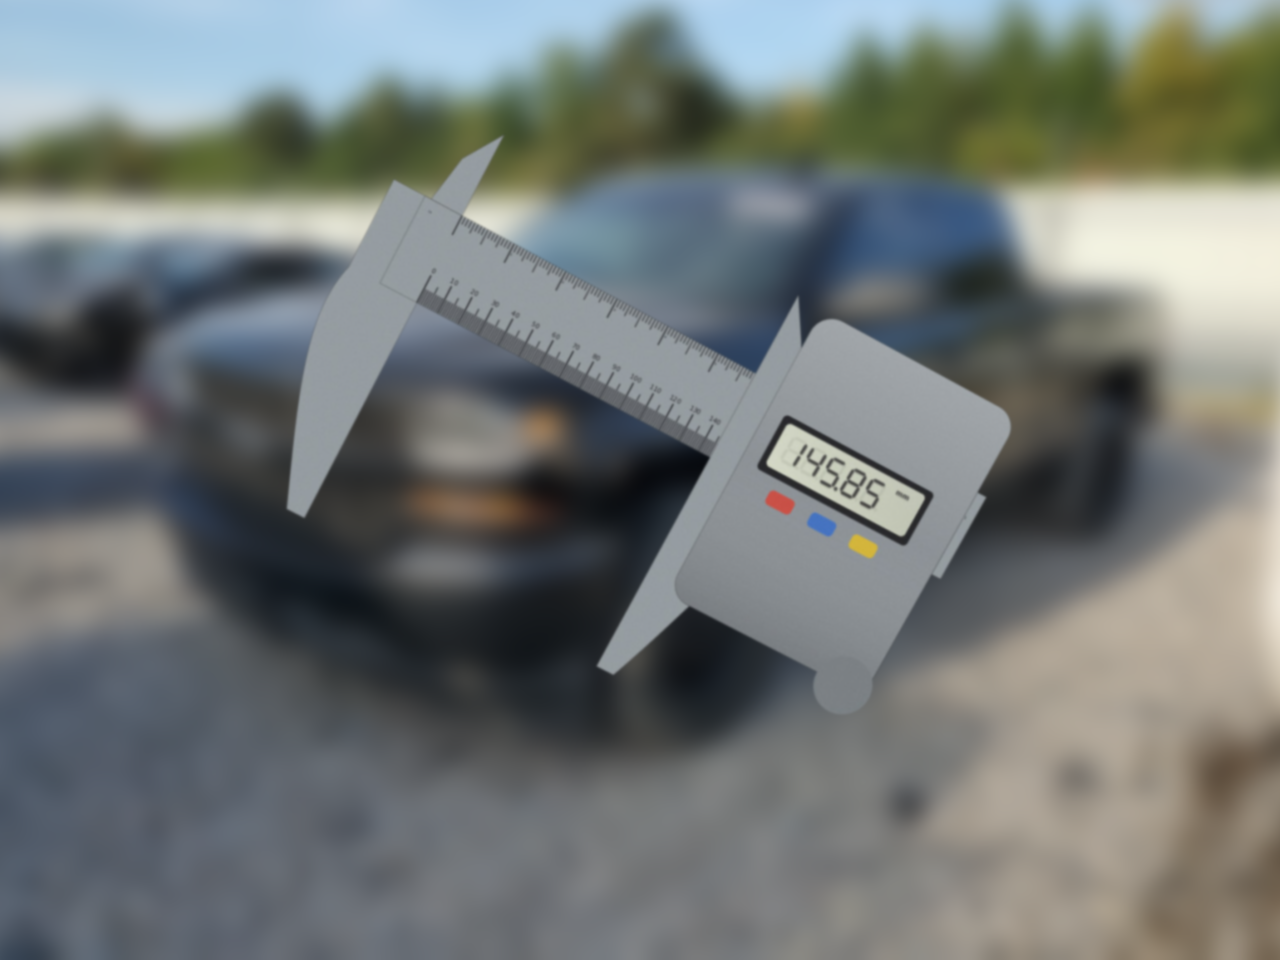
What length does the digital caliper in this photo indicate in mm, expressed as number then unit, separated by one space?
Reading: 145.85 mm
